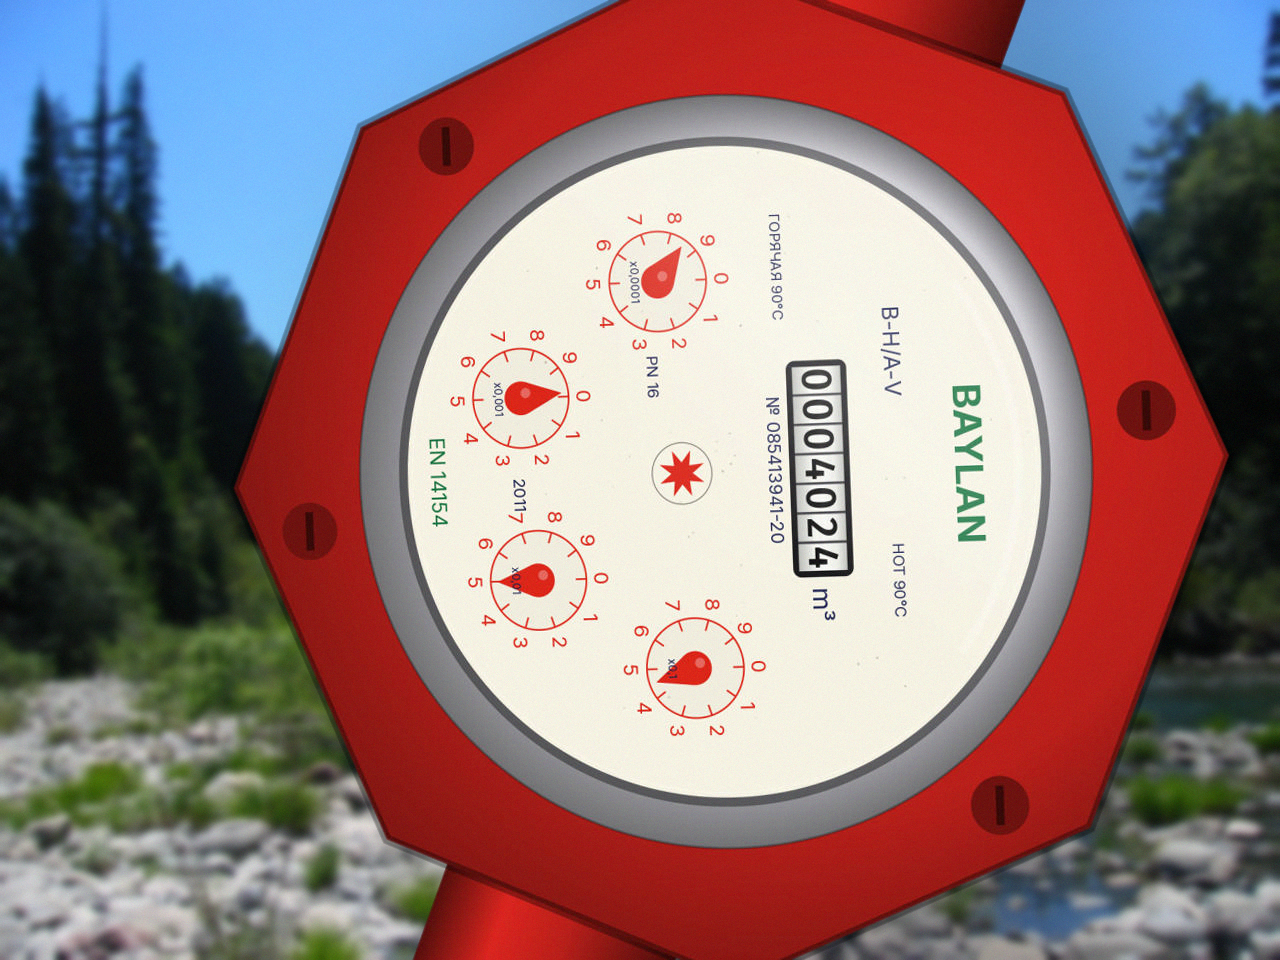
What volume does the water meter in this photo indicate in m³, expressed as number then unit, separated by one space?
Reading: 4024.4498 m³
